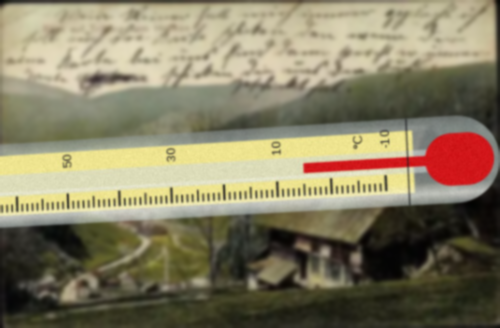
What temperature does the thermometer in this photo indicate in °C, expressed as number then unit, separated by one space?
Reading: 5 °C
